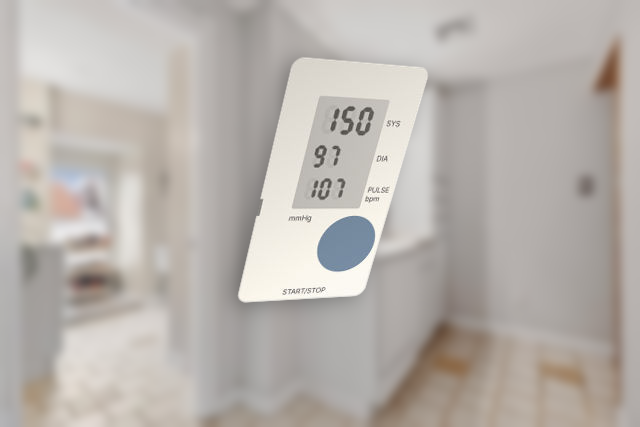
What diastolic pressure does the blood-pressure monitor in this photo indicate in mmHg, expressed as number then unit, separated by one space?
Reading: 97 mmHg
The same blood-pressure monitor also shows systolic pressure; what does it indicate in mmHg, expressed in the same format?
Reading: 150 mmHg
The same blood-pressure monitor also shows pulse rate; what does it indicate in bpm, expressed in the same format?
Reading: 107 bpm
